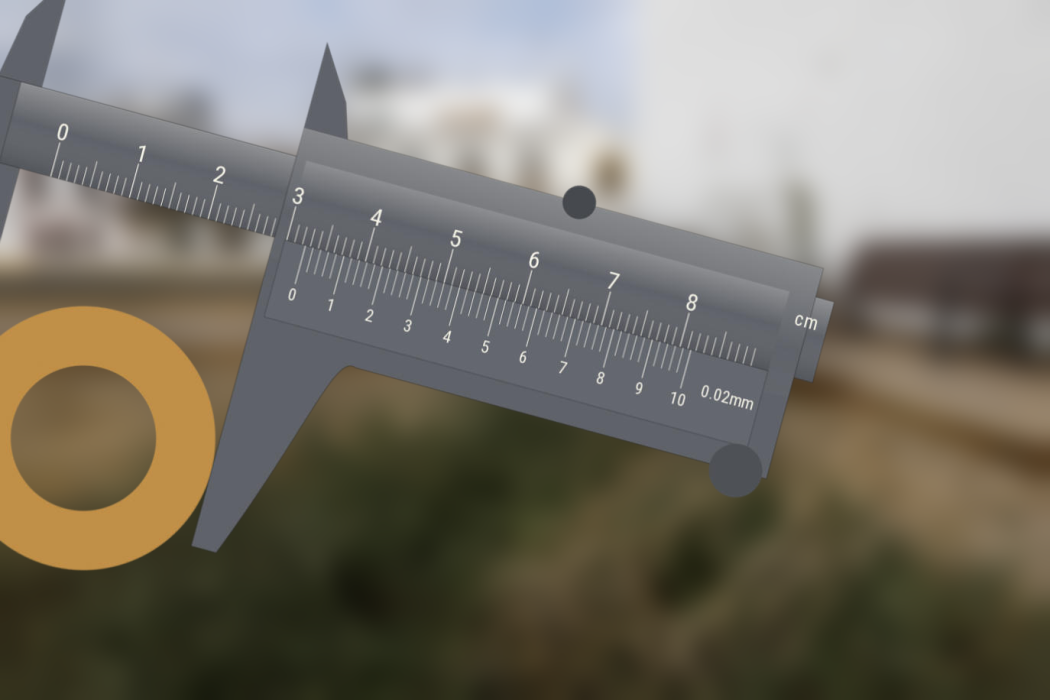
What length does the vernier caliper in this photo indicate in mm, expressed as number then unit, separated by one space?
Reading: 32.4 mm
